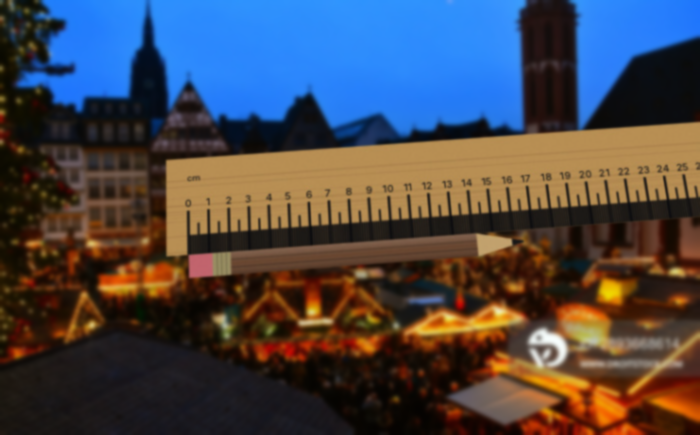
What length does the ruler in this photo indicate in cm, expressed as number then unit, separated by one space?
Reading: 16.5 cm
